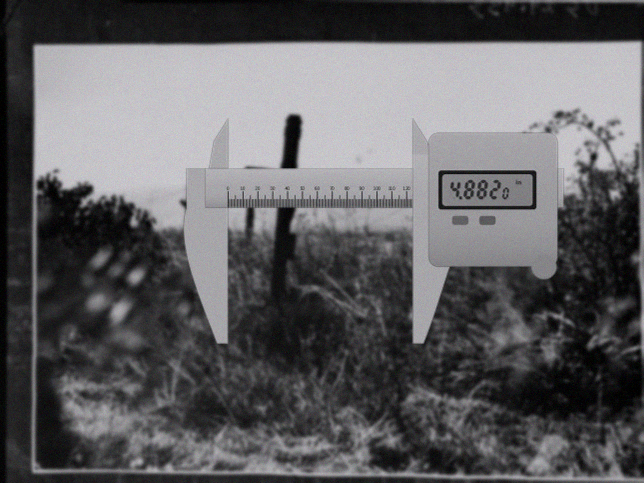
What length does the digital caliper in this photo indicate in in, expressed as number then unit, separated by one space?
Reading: 4.8820 in
